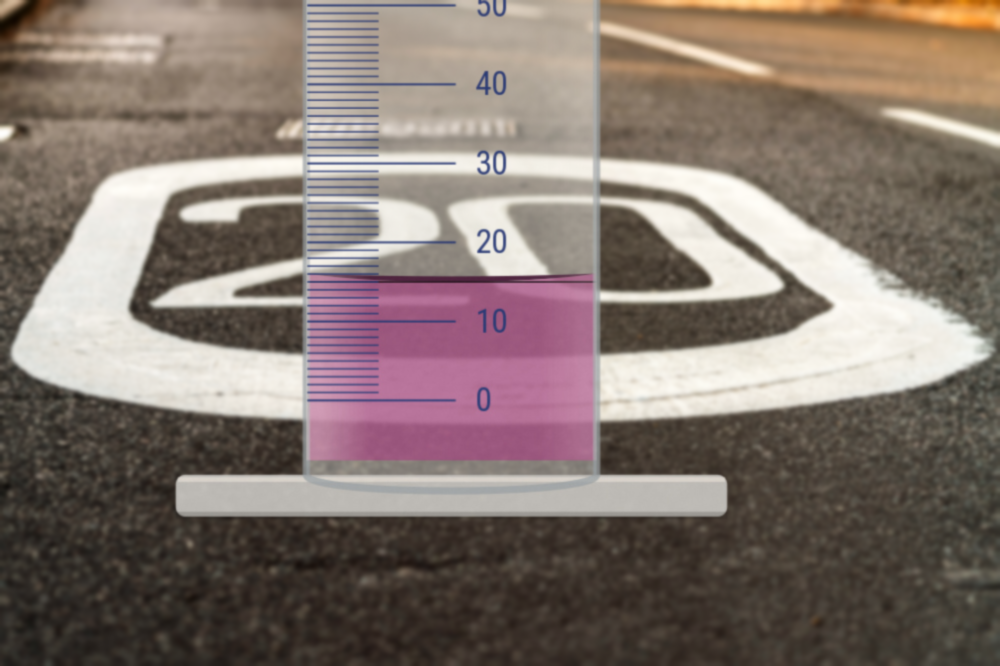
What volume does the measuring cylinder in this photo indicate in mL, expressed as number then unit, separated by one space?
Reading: 15 mL
